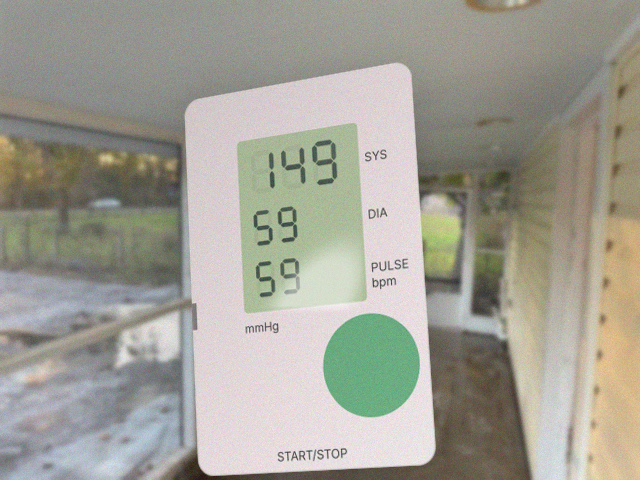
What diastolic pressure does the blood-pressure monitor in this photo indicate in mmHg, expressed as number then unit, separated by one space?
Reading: 59 mmHg
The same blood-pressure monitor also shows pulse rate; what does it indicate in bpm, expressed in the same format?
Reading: 59 bpm
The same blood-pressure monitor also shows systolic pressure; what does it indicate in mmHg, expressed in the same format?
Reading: 149 mmHg
